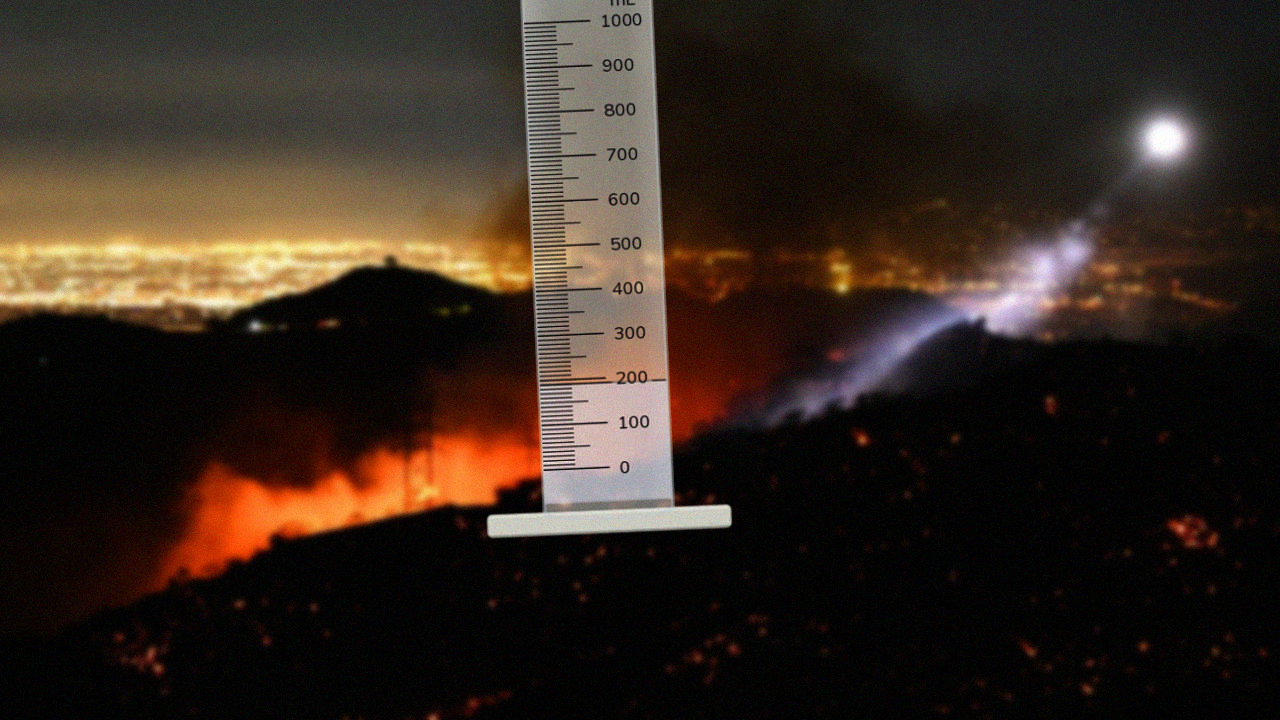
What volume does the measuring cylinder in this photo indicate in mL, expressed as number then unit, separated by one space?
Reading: 190 mL
